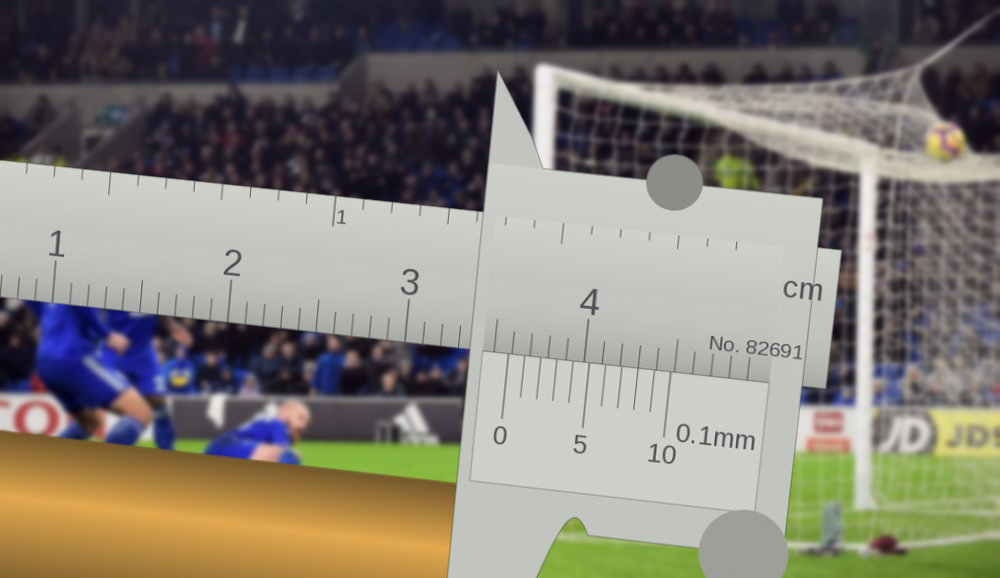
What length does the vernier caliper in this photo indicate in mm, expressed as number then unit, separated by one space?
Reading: 35.8 mm
